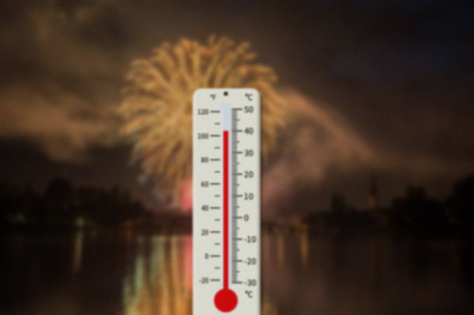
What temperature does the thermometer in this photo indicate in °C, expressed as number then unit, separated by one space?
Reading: 40 °C
